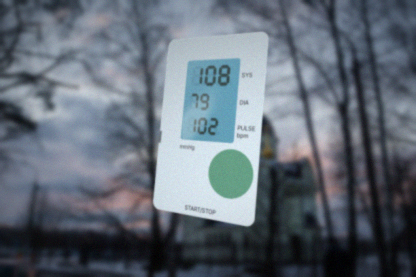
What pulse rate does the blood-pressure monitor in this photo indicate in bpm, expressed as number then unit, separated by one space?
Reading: 102 bpm
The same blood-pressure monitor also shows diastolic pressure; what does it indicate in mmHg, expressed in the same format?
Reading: 79 mmHg
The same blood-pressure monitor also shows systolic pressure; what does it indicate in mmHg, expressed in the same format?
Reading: 108 mmHg
